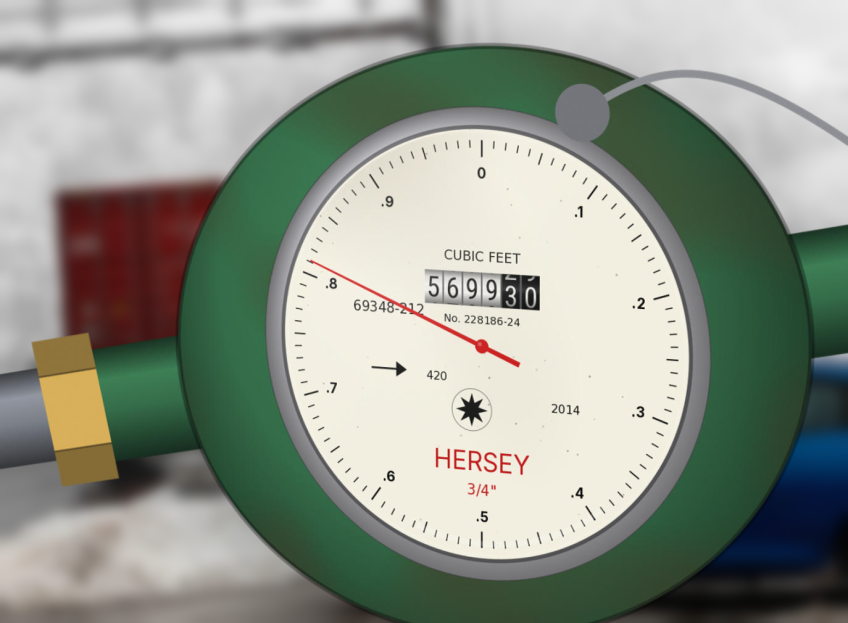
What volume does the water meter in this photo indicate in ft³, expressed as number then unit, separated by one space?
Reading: 569929.81 ft³
